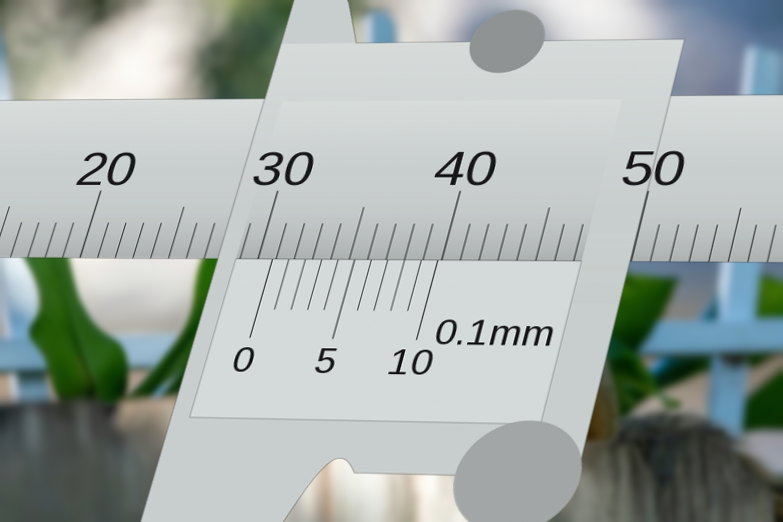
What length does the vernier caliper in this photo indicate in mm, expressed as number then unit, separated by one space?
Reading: 30.8 mm
